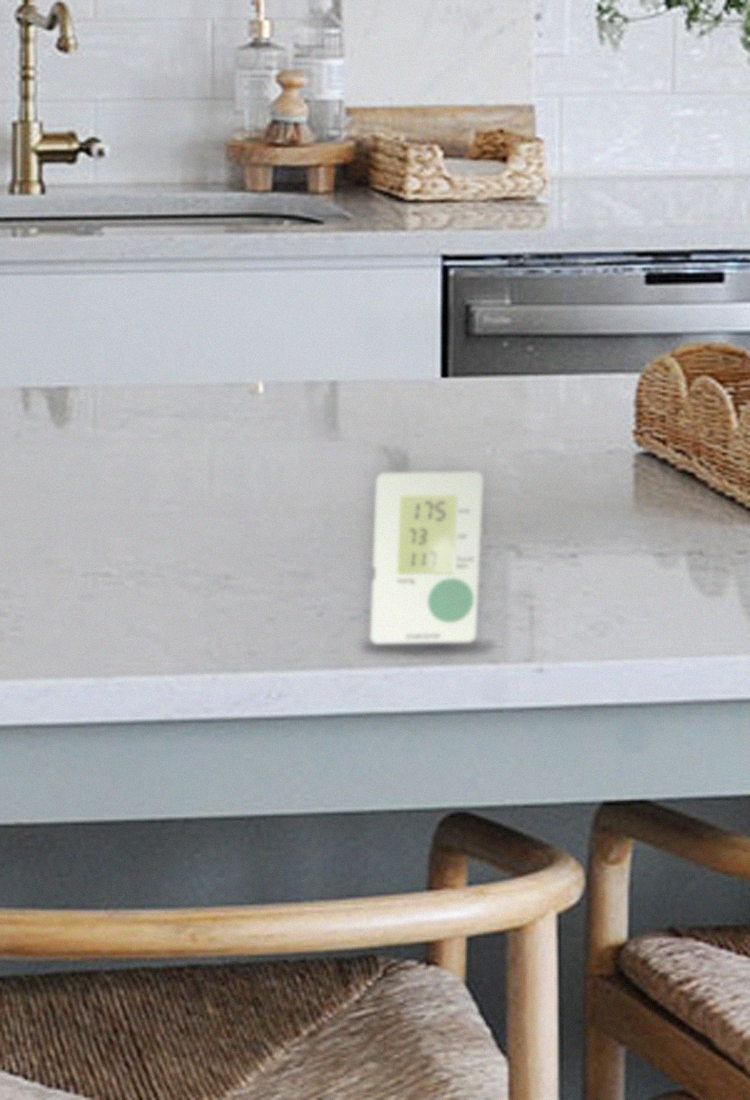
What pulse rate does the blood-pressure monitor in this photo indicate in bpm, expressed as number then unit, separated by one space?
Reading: 117 bpm
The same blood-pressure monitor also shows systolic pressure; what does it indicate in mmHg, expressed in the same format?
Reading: 175 mmHg
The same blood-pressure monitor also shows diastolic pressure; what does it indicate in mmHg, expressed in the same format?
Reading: 73 mmHg
